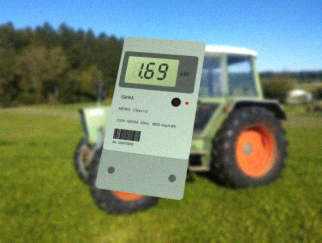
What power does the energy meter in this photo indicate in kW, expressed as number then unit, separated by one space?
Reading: 1.69 kW
